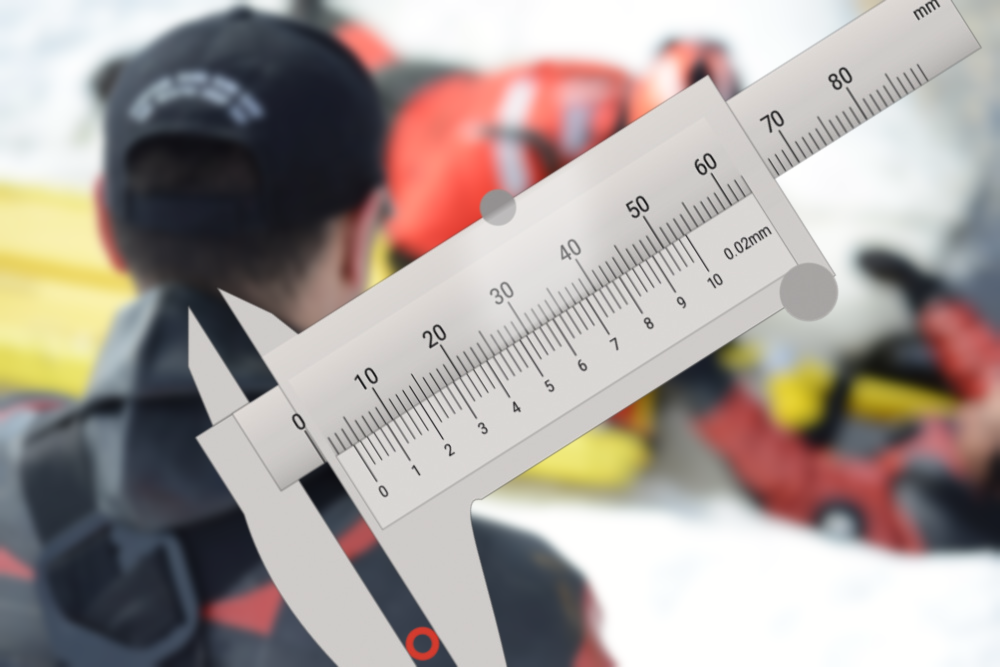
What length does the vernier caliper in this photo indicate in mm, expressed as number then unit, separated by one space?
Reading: 4.2 mm
